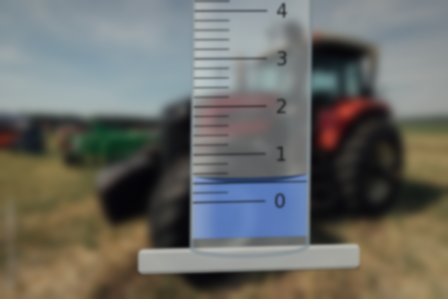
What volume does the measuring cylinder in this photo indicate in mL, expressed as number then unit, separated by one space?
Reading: 0.4 mL
